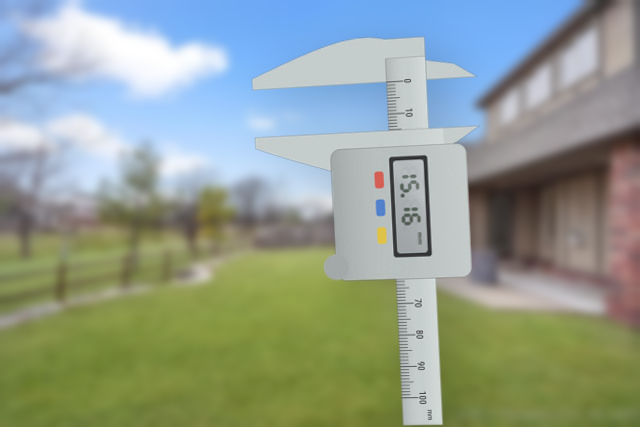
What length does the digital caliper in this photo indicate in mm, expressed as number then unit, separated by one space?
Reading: 15.16 mm
